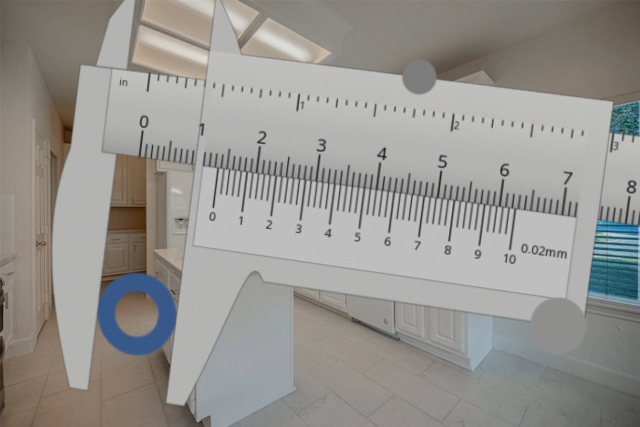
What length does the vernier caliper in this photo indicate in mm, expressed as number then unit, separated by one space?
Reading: 13.5 mm
